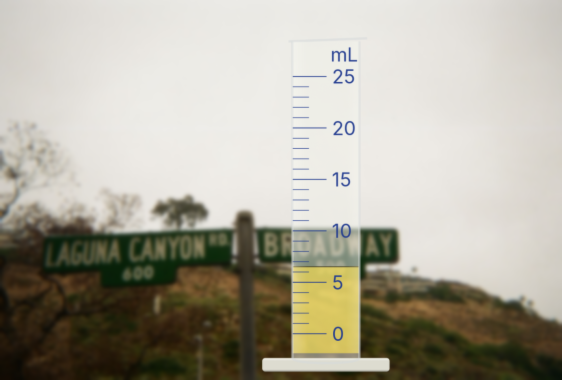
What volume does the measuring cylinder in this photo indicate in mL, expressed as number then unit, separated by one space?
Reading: 6.5 mL
